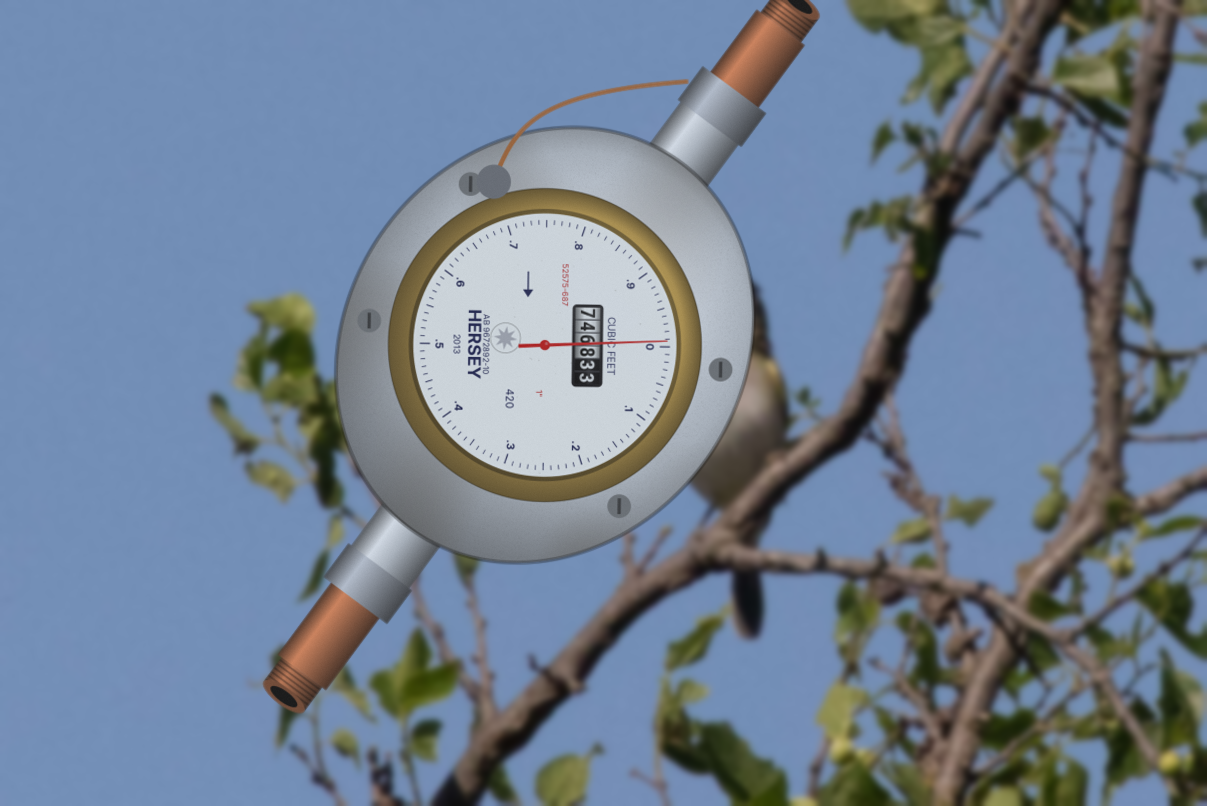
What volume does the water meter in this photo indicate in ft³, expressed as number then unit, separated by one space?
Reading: 746832.99 ft³
